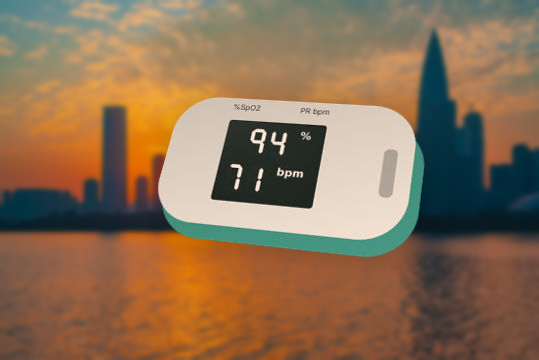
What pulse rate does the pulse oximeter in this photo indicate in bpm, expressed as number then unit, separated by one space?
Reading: 71 bpm
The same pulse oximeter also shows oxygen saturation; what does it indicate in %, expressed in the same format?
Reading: 94 %
